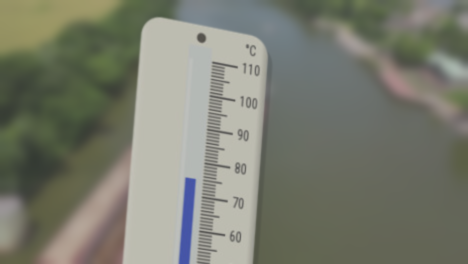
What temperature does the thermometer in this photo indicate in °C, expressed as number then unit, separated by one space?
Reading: 75 °C
